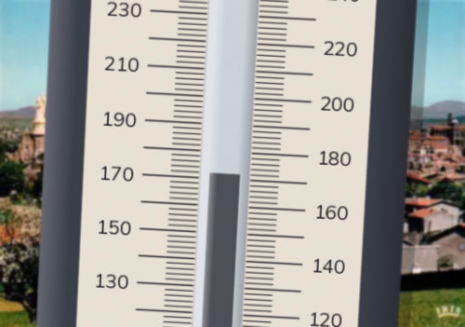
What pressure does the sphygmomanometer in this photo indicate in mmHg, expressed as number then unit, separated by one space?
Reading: 172 mmHg
